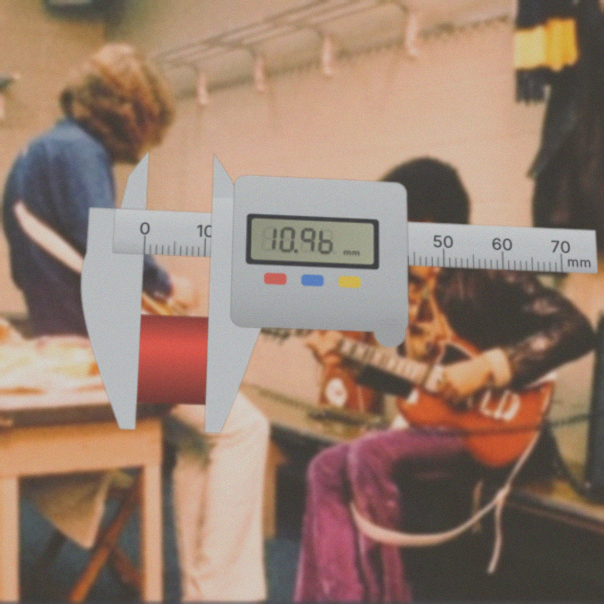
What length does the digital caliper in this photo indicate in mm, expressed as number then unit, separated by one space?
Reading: 10.96 mm
